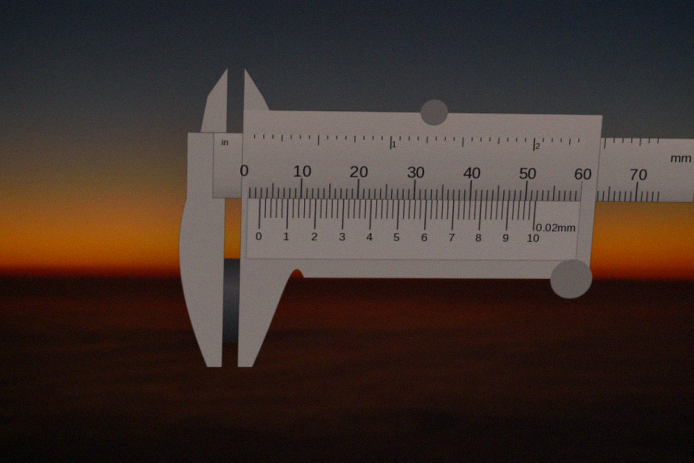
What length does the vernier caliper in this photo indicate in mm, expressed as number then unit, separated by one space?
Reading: 2.8 mm
